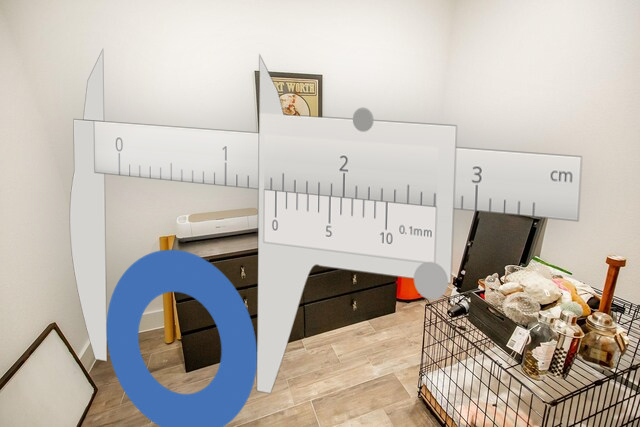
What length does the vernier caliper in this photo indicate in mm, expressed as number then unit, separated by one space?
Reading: 14.4 mm
